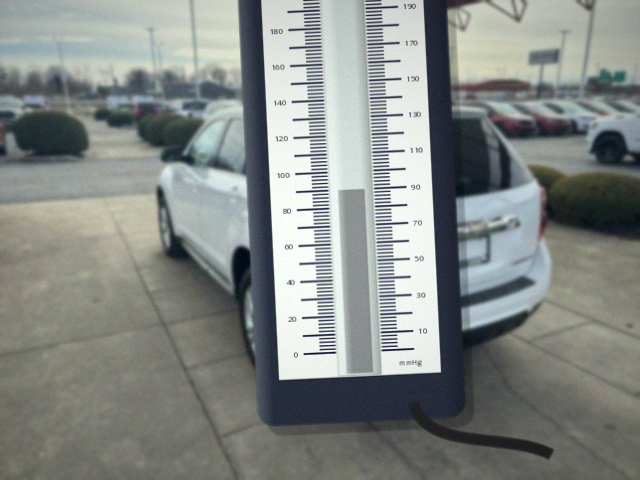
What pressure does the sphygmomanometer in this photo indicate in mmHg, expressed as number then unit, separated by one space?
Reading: 90 mmHg
